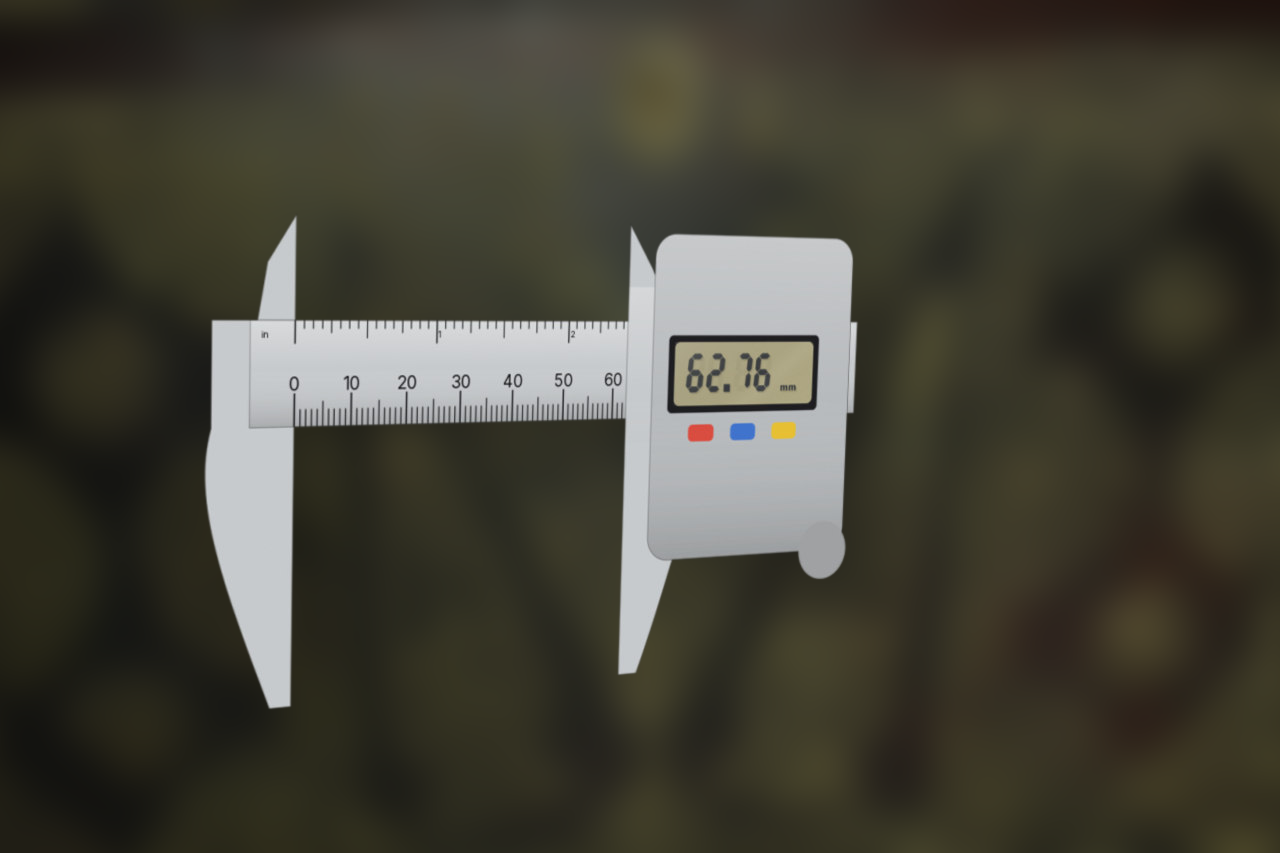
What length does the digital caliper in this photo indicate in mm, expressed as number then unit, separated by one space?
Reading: 62.76 mm
